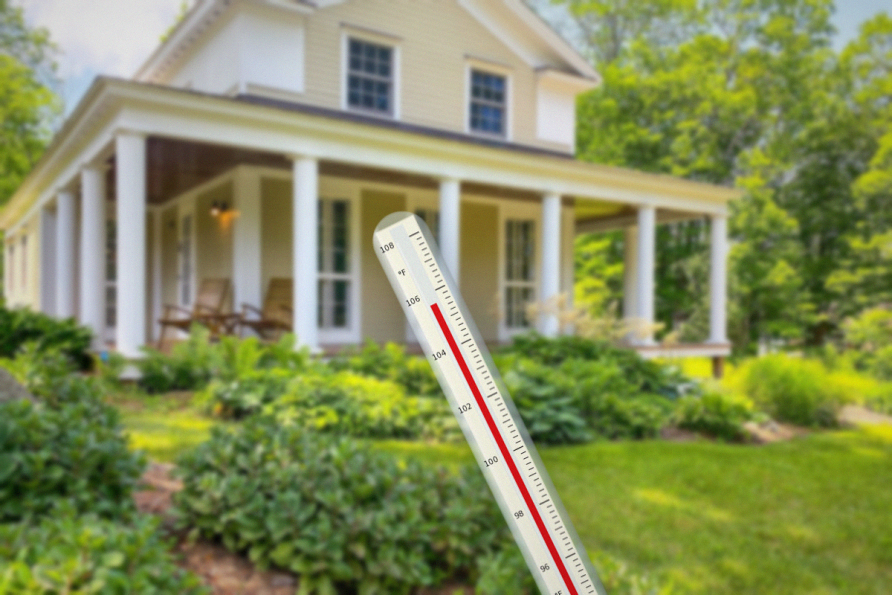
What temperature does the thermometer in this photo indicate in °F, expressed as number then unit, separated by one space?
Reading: 105.6 °F
